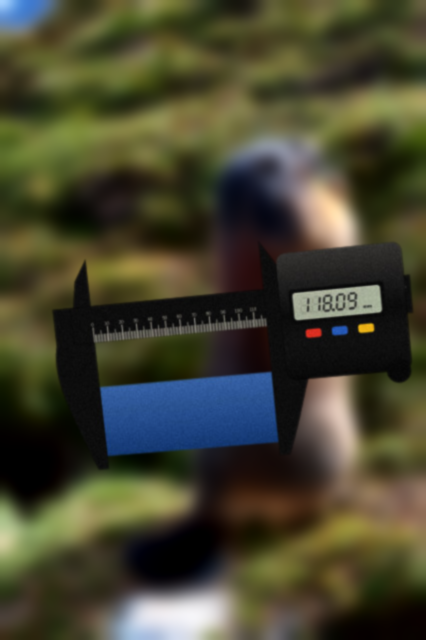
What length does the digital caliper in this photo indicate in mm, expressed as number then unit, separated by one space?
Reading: 118.09 mm
